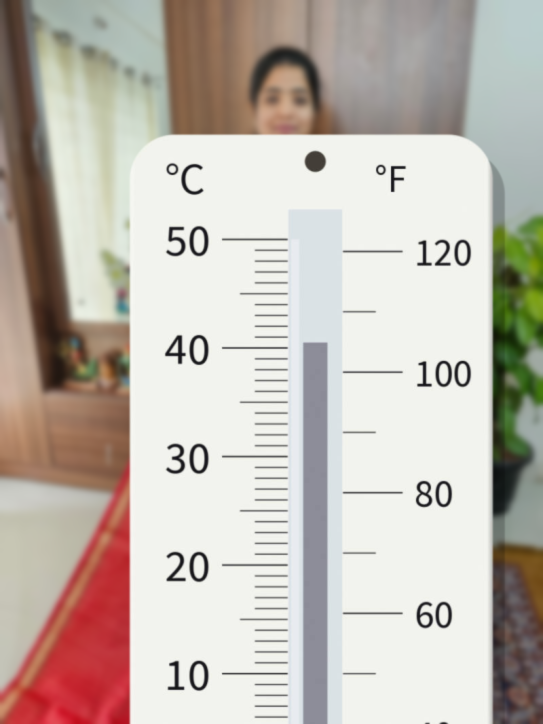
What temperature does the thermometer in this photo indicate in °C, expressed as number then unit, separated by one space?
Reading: 40.5 °C
